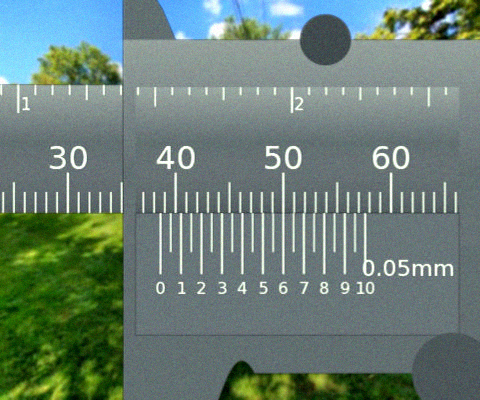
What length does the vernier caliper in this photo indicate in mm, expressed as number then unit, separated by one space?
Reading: 38.6 mm
